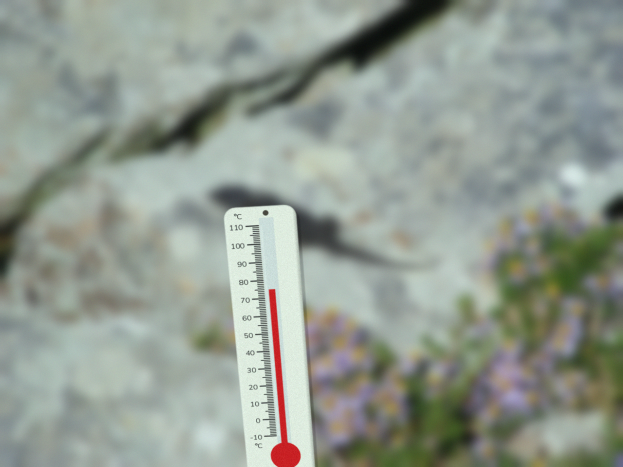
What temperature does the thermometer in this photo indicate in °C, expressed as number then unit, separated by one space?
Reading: 75 °C
